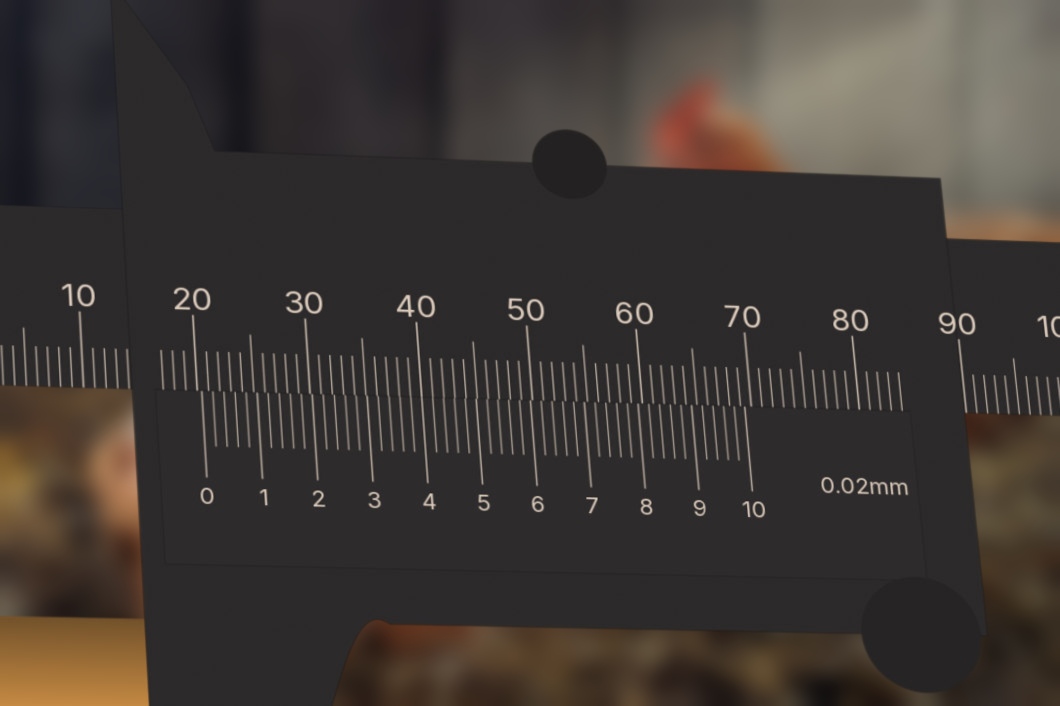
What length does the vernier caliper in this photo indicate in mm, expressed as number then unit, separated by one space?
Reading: 20.4 mm
